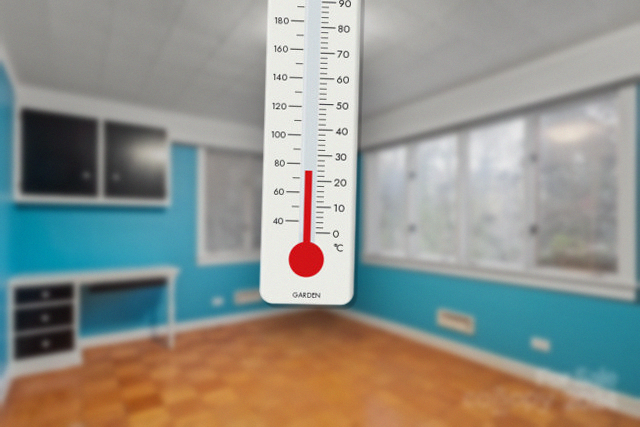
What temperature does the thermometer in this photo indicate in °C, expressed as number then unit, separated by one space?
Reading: 24 °C
